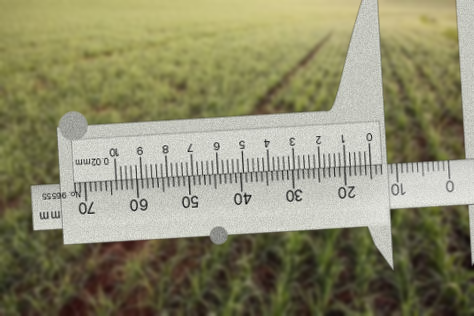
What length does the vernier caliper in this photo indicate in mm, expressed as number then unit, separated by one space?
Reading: 15.0 mm
